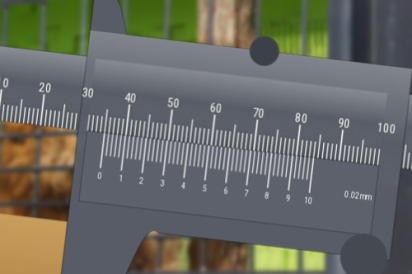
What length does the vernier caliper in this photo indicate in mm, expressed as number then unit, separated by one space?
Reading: 35.0 mm
